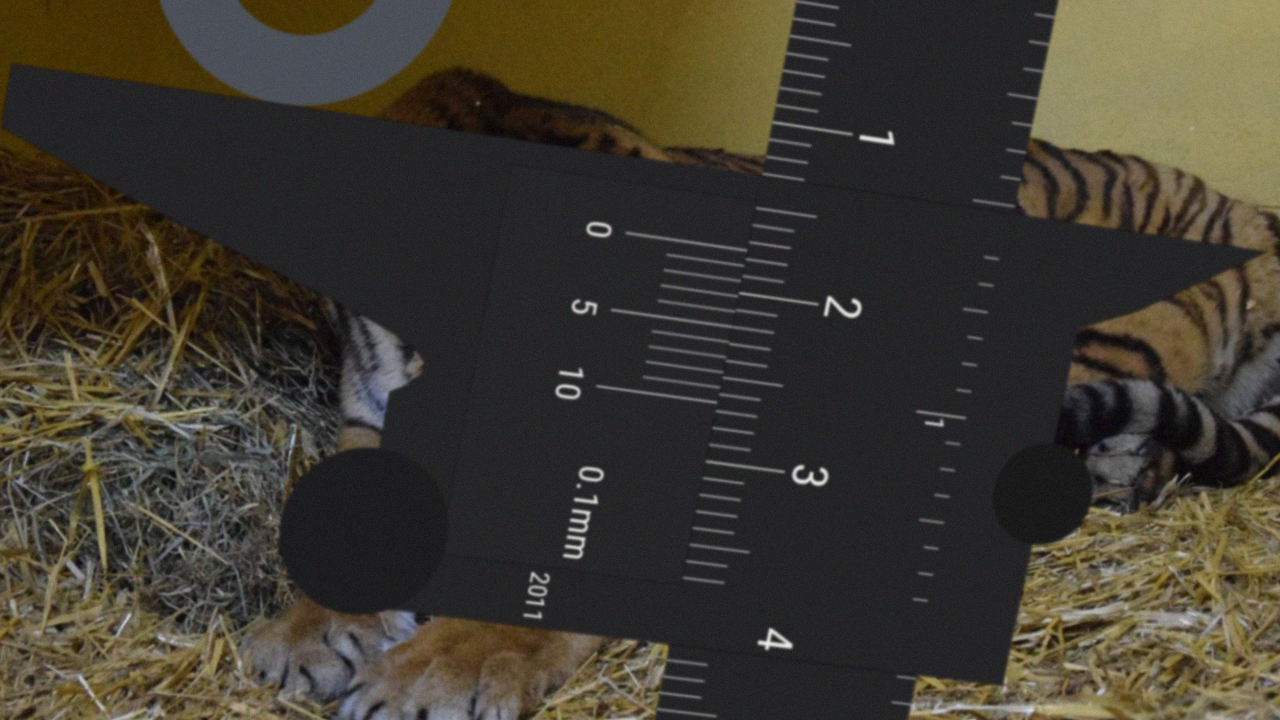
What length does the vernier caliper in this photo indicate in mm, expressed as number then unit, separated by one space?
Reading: 17.5 mm
